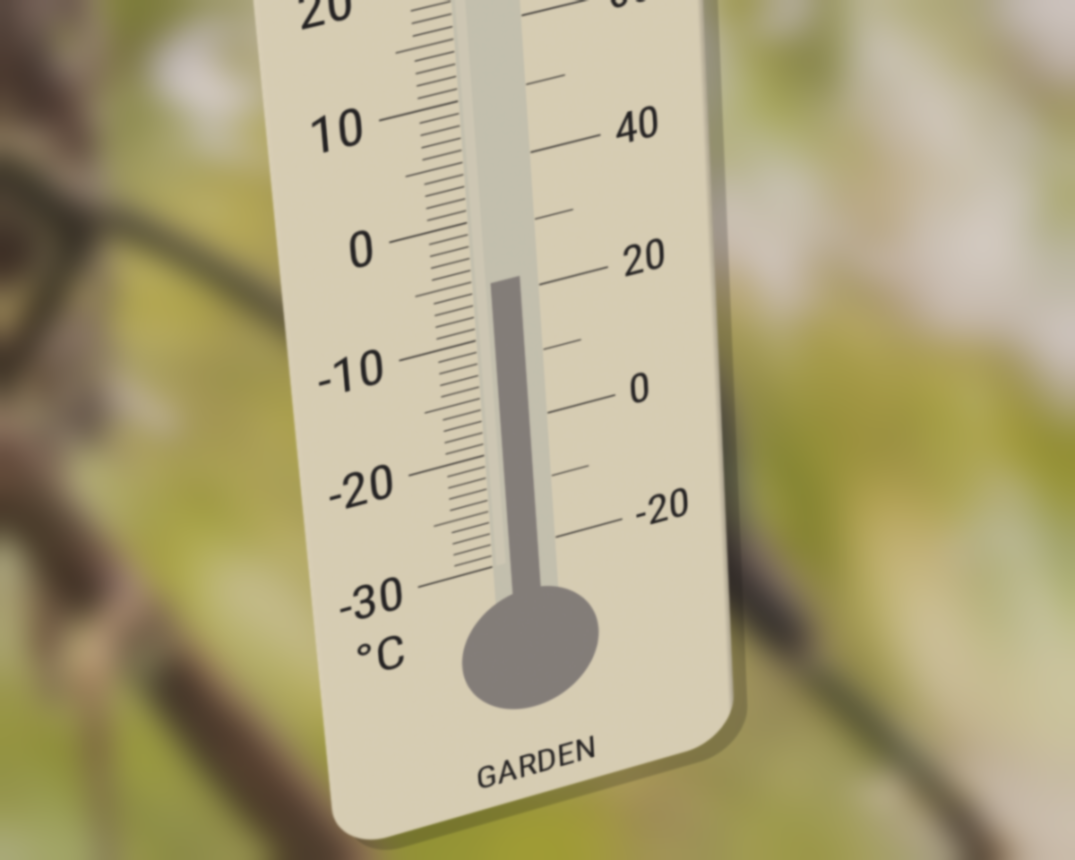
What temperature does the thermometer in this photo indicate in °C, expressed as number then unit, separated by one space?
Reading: -5.5 °C
